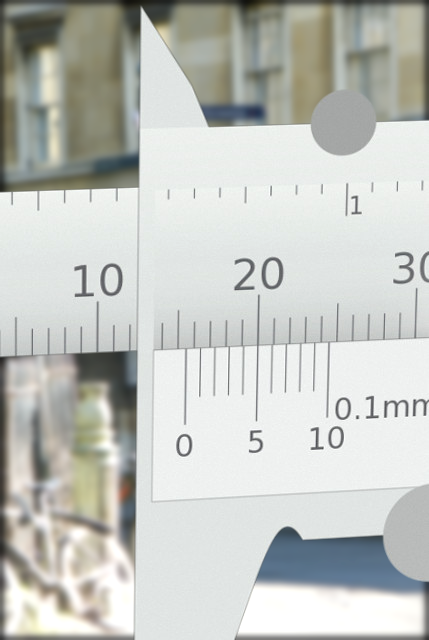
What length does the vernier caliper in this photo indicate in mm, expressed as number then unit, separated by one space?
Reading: 15.5 mm
